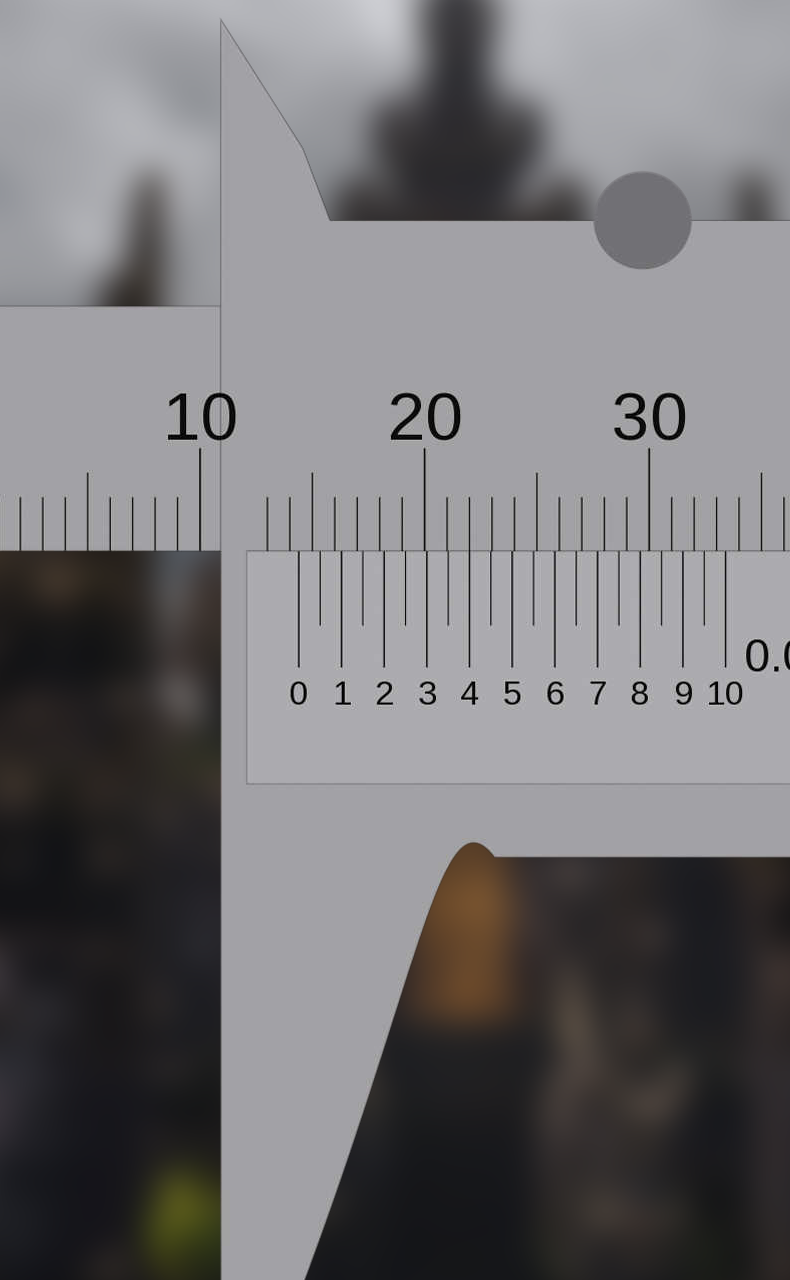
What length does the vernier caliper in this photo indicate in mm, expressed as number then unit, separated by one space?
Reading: 14.4 mm
